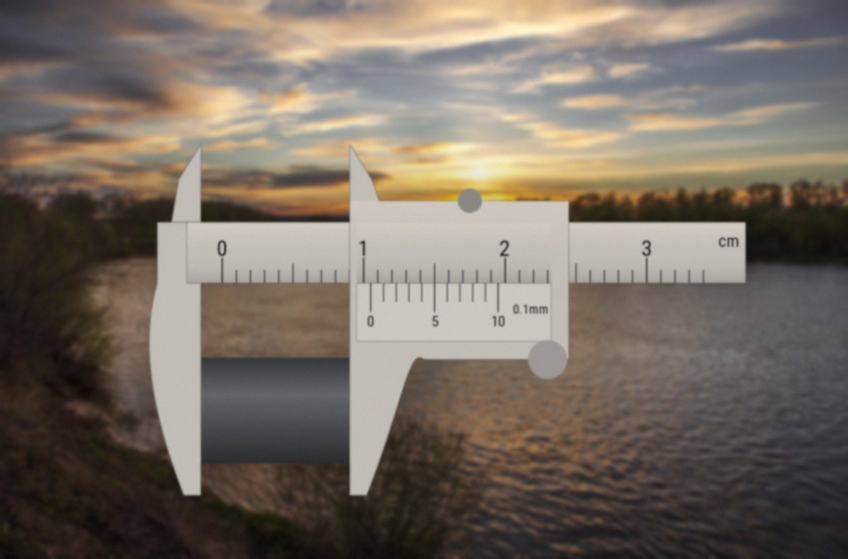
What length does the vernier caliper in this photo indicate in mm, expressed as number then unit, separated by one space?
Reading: 10.5 mm
